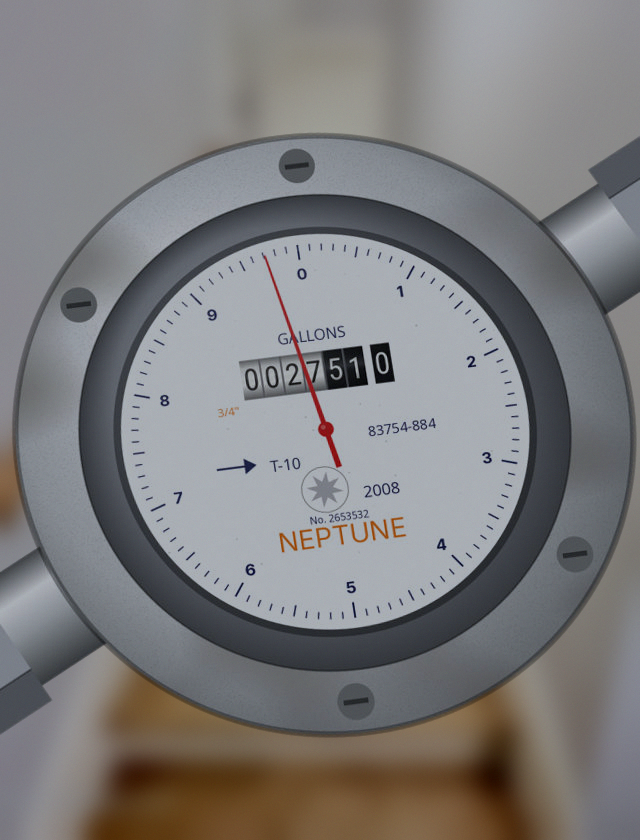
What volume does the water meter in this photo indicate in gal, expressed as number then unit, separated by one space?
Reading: 27509.7 gal
